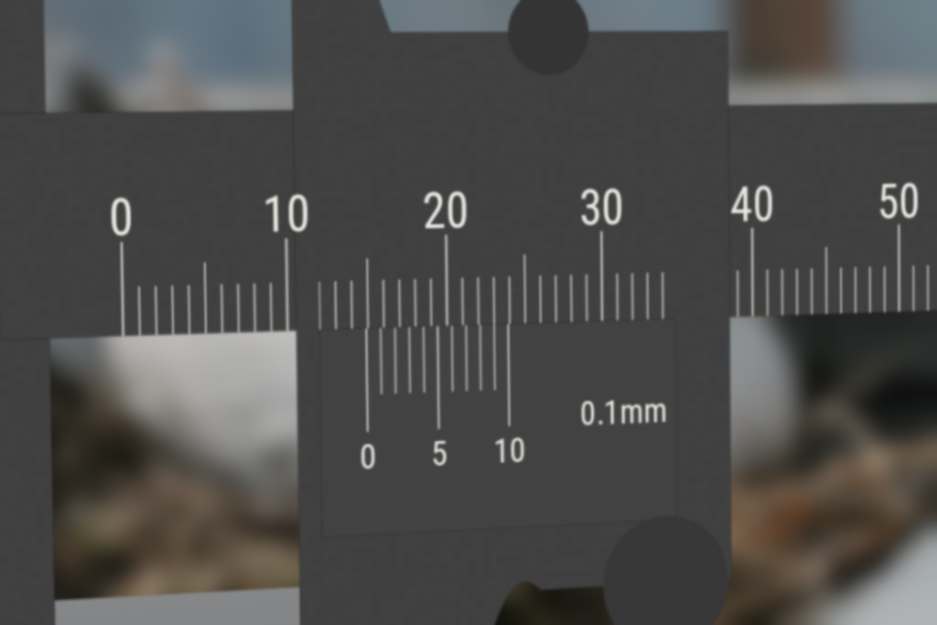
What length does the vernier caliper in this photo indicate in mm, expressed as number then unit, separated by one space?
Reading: 14.9 mm
